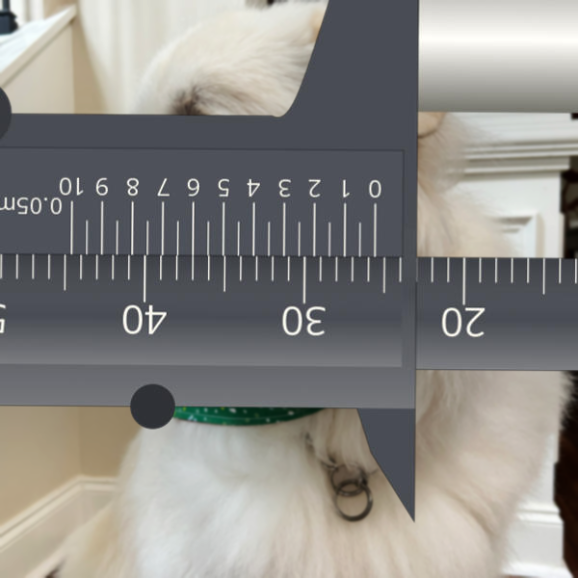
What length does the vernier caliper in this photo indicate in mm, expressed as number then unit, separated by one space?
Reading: 25.6 mm
